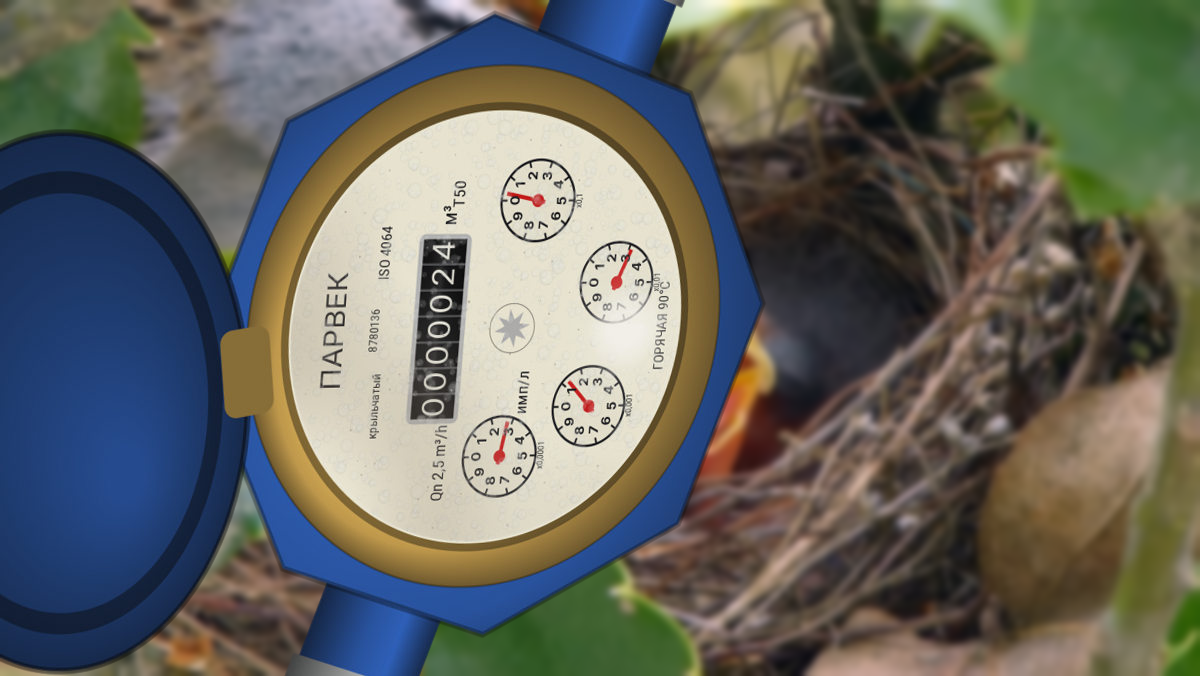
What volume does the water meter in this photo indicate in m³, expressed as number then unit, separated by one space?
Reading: 24.0312 m³
